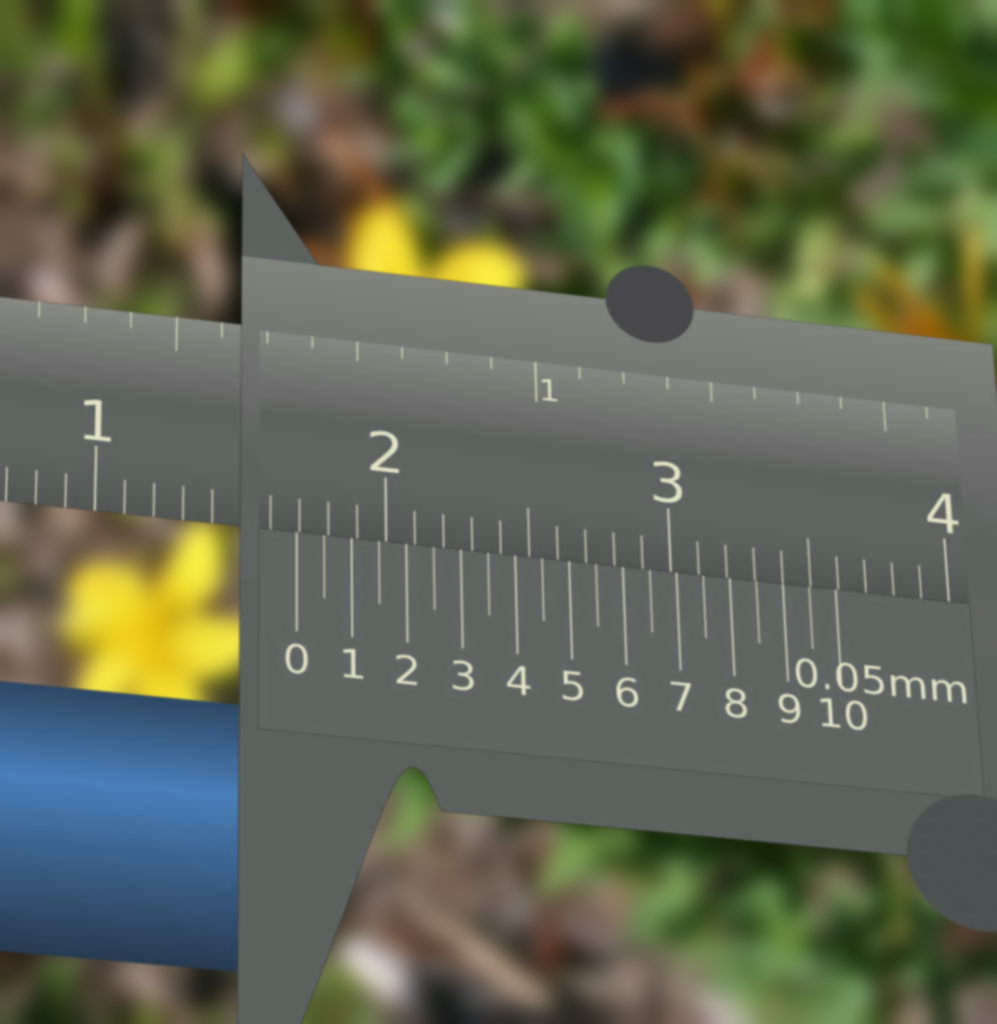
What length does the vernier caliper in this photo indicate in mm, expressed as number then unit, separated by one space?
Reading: 16.9 mm
